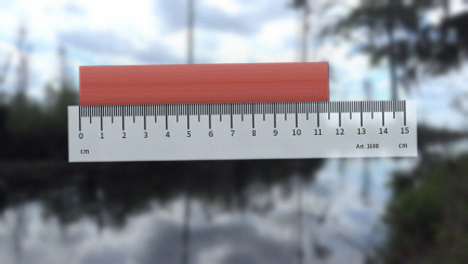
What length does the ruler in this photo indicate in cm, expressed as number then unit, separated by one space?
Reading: 11.5 cm
